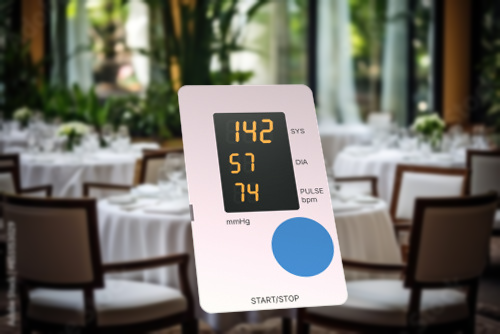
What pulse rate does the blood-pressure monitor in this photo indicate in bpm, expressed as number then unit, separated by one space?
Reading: 74 bpm
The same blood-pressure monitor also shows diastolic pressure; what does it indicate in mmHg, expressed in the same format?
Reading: 57 mmHg
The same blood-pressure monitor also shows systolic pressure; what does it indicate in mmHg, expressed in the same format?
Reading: 142 mmHg
